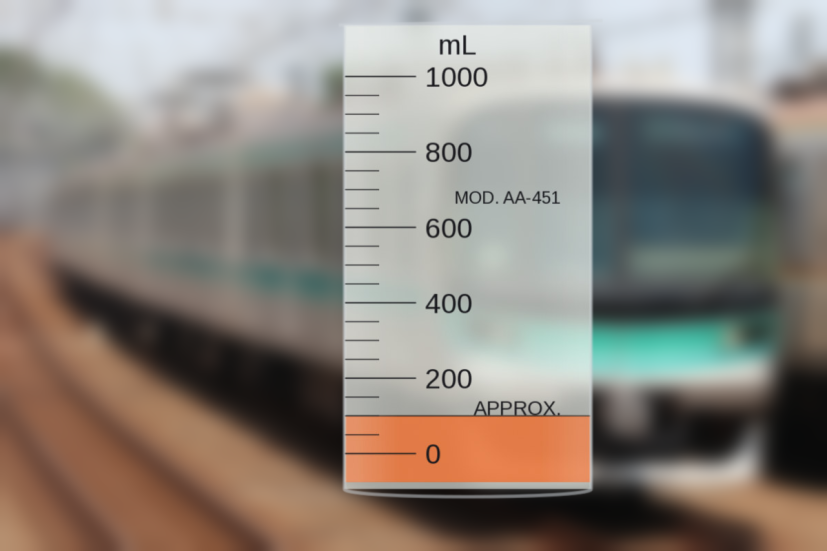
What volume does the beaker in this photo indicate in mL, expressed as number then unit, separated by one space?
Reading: 100 mL
